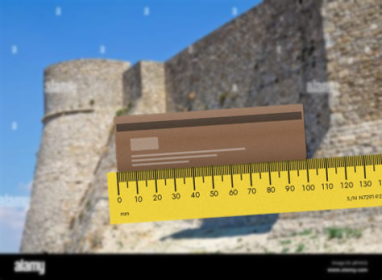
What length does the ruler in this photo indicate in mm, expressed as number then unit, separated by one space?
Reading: 100 mm
